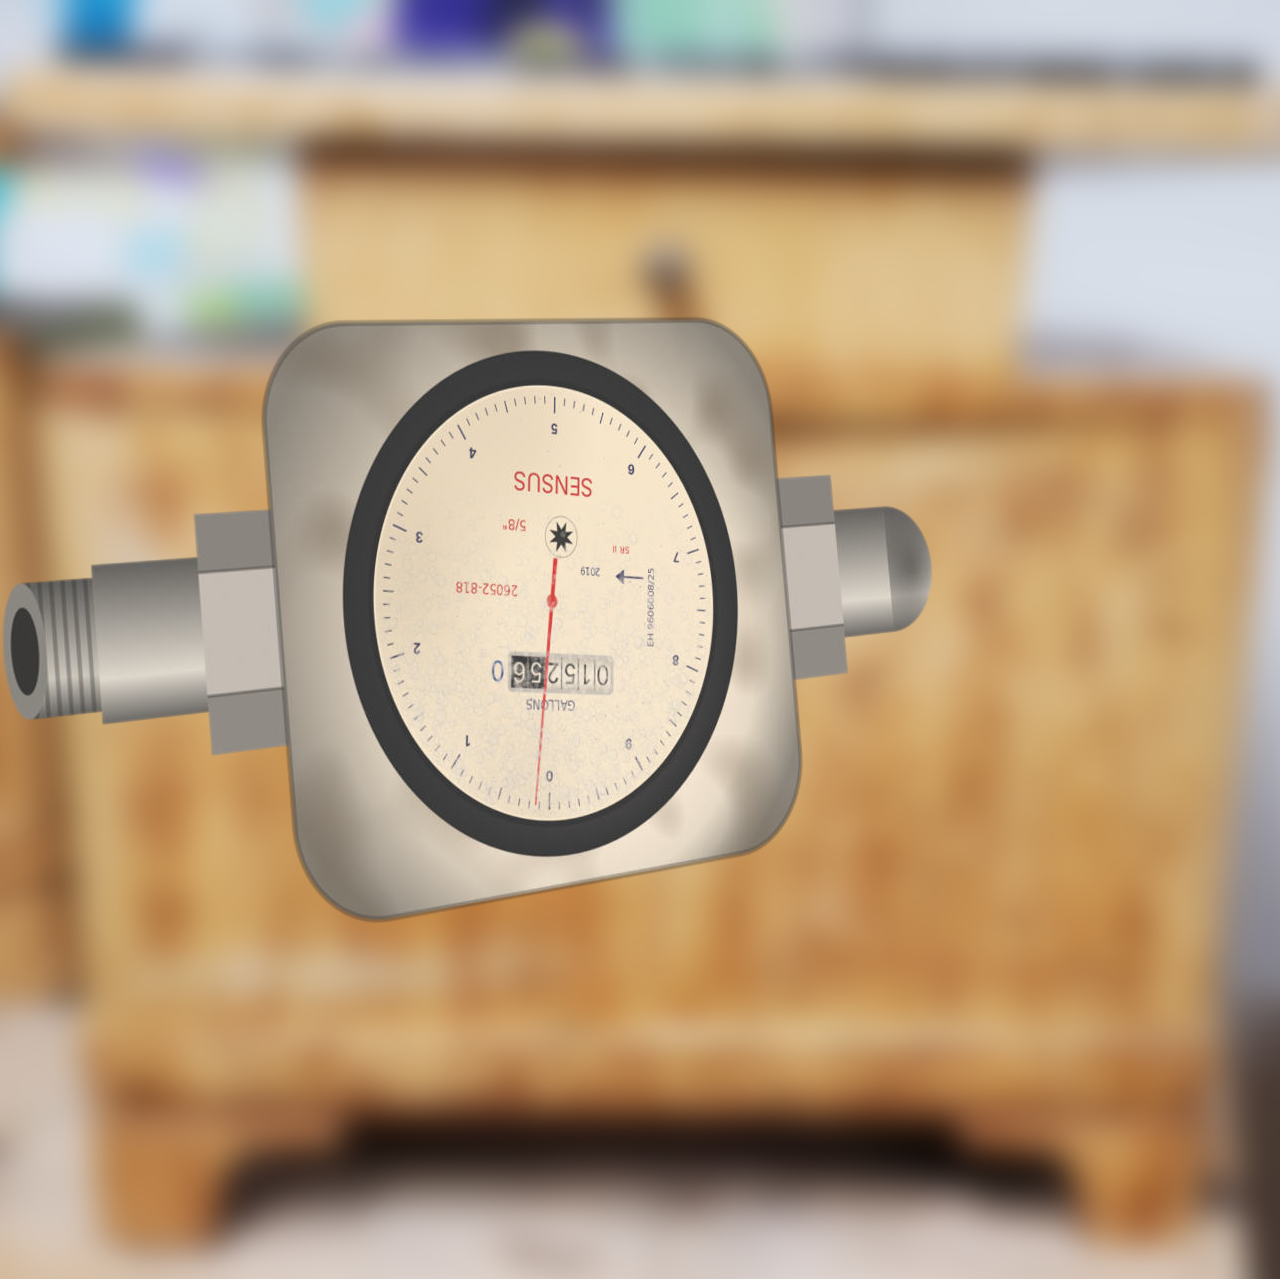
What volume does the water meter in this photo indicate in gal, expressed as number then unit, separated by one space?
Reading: 152560.1 gal
